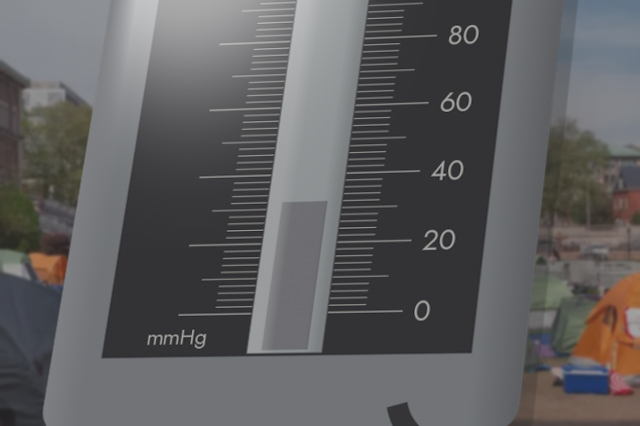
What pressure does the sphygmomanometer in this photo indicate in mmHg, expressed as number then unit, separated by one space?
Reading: 32 mmHg
